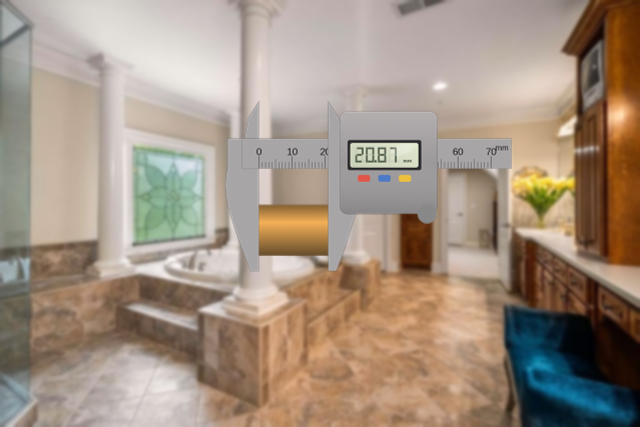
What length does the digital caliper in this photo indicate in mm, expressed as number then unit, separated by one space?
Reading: 20.87 mm
